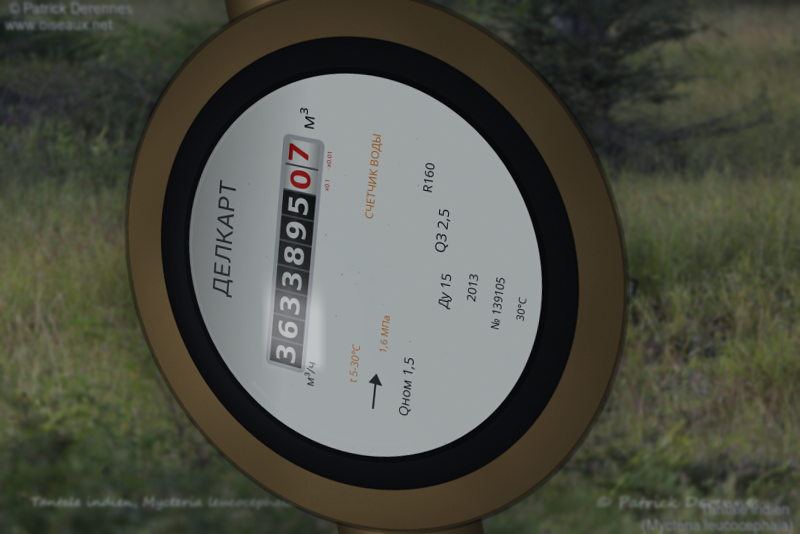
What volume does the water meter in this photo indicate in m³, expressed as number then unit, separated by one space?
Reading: 3633895.07 m³
